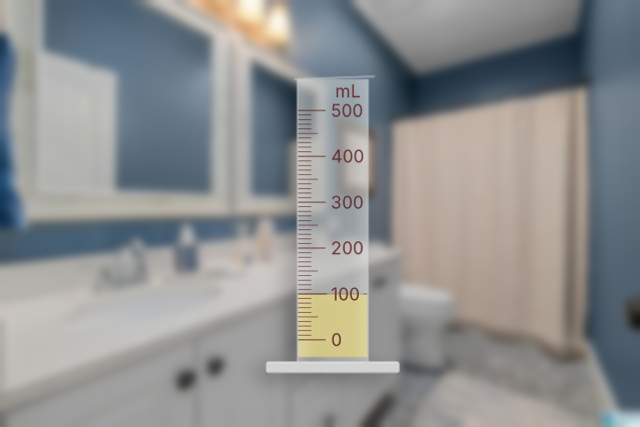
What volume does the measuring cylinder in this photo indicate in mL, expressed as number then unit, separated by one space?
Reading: 100 mL
